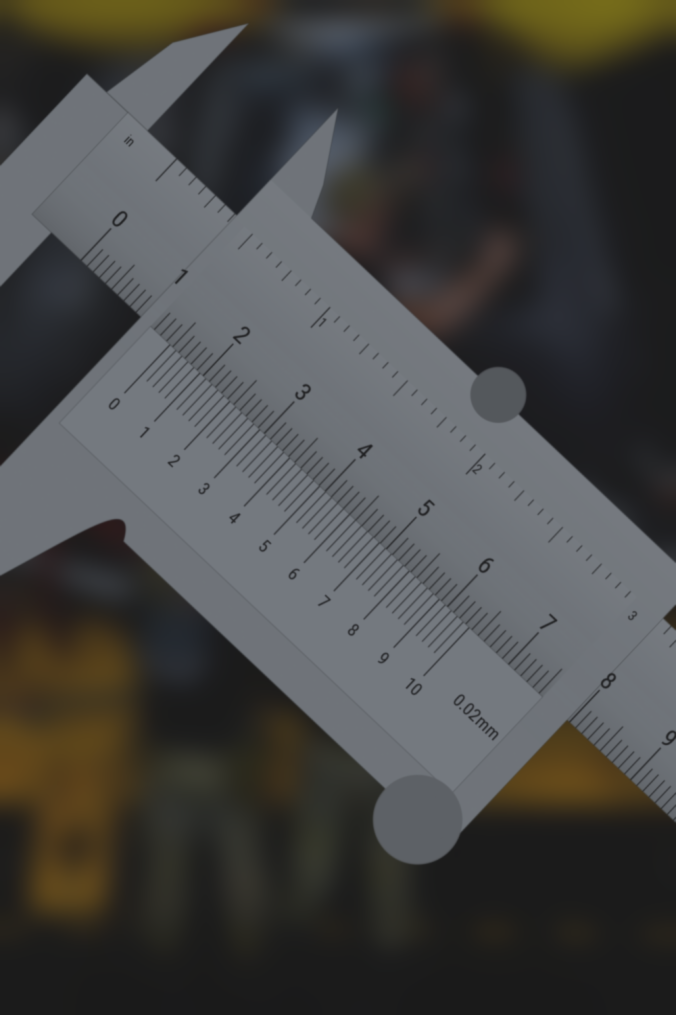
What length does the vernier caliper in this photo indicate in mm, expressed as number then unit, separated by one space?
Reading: 14.6 mm
